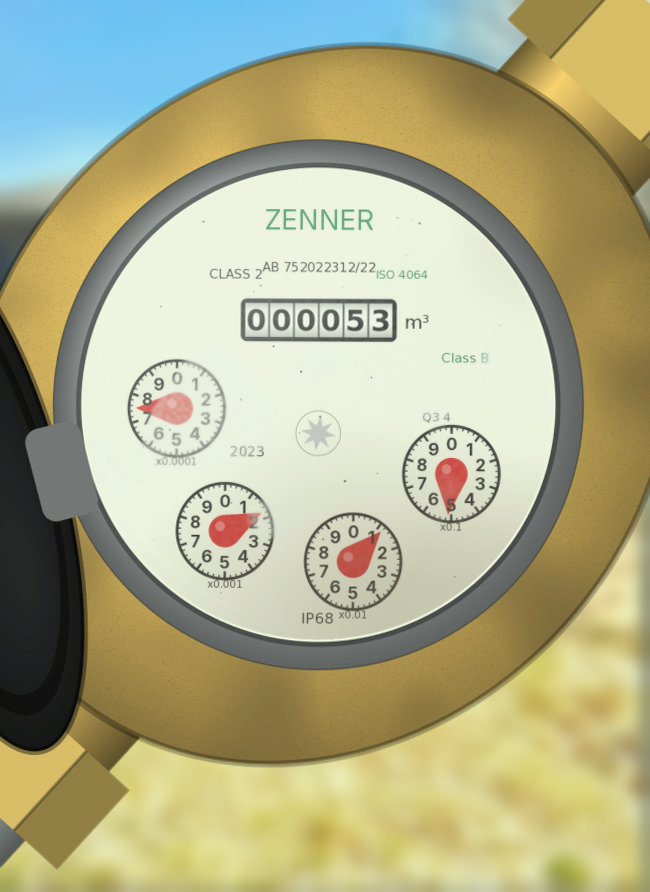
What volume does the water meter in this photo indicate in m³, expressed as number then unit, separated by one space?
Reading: 53.5117 m³
